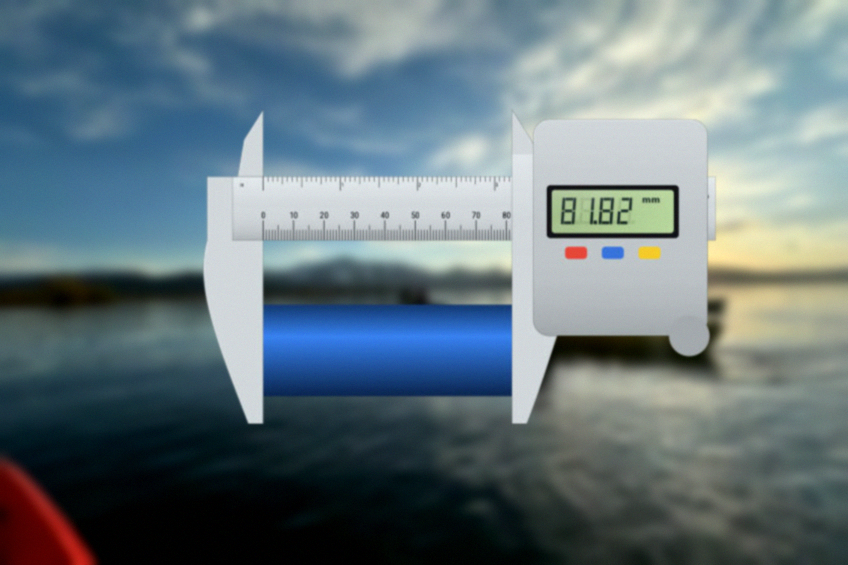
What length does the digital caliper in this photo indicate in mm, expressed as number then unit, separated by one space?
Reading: 81.82 mm
